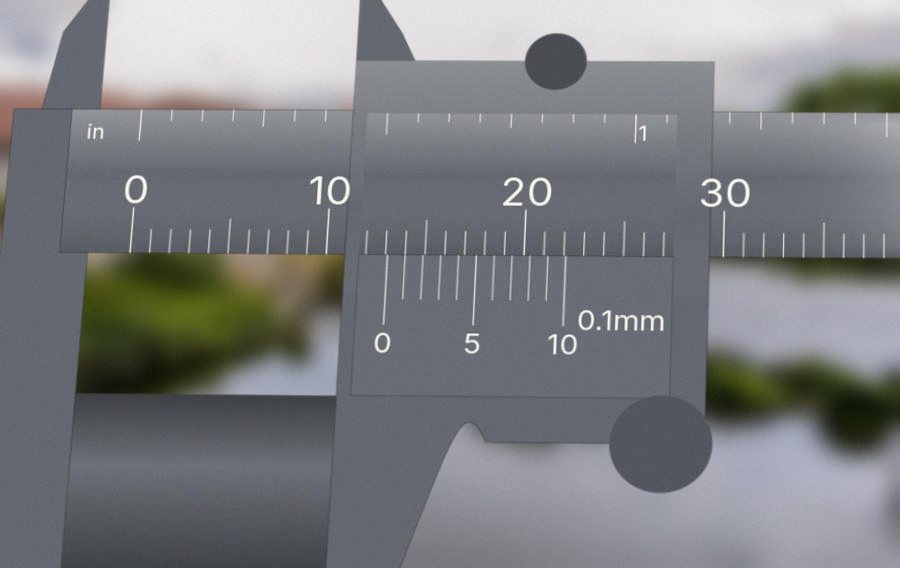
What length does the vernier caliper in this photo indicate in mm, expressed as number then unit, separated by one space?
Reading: 13.1 mm
